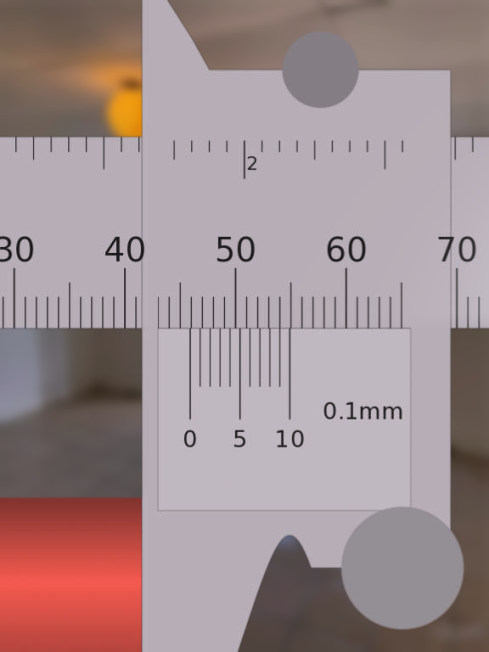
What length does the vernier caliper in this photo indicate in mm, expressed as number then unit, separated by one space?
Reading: 45.9 mm
